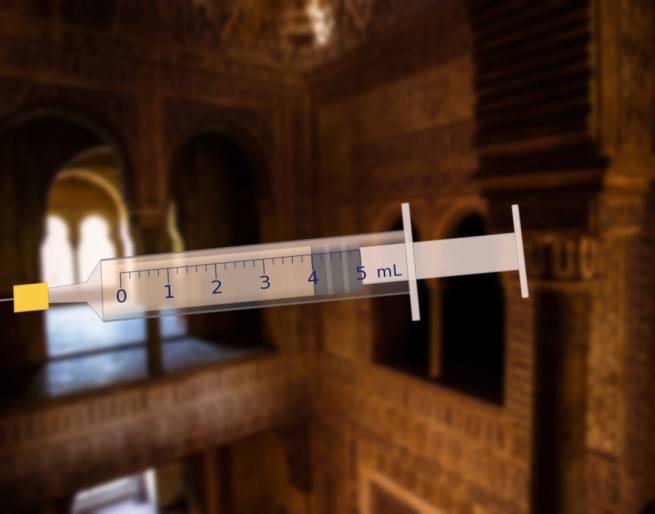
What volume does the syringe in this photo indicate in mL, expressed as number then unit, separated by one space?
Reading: 4 mL
